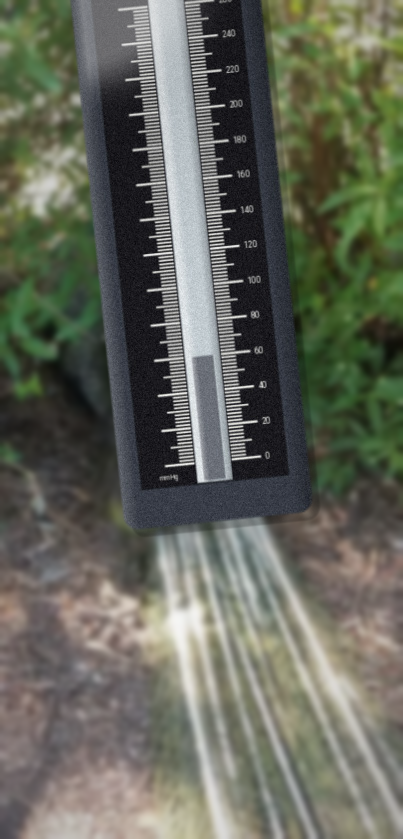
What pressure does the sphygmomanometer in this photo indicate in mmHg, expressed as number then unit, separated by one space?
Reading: 60 mmHg
